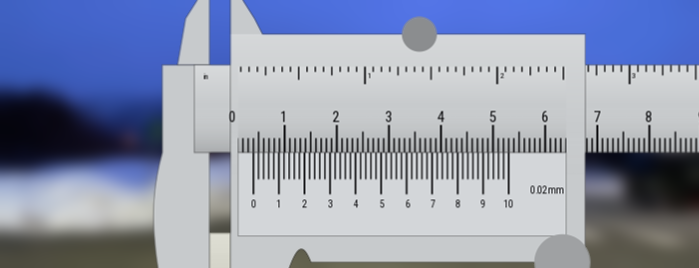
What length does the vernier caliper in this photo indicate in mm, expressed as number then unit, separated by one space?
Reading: 4.0 mm
